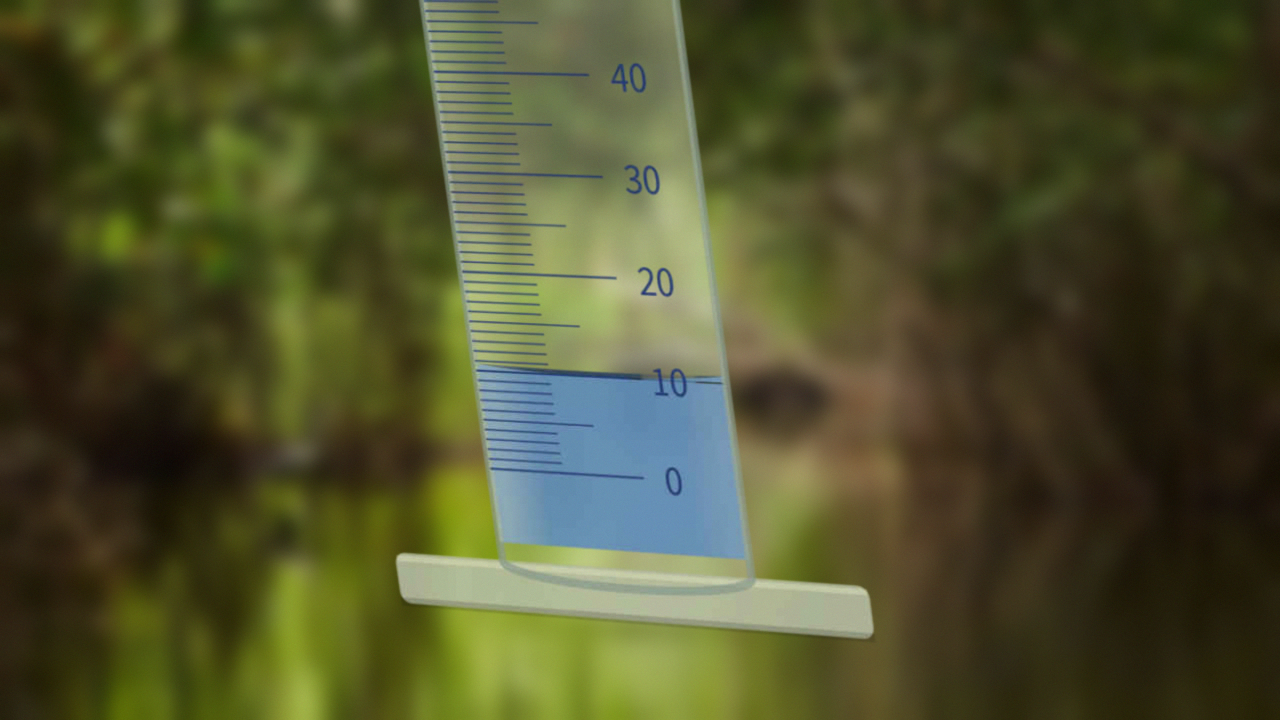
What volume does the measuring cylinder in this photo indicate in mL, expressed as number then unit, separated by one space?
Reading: 10 mL
